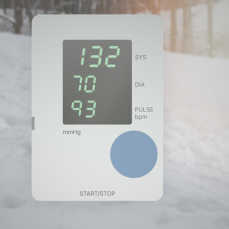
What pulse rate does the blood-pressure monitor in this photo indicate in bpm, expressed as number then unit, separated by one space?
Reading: 93 bpm
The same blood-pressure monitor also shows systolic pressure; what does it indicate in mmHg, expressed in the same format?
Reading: 132 mmHg
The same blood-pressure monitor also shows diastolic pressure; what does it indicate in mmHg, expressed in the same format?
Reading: 70 mmHg
